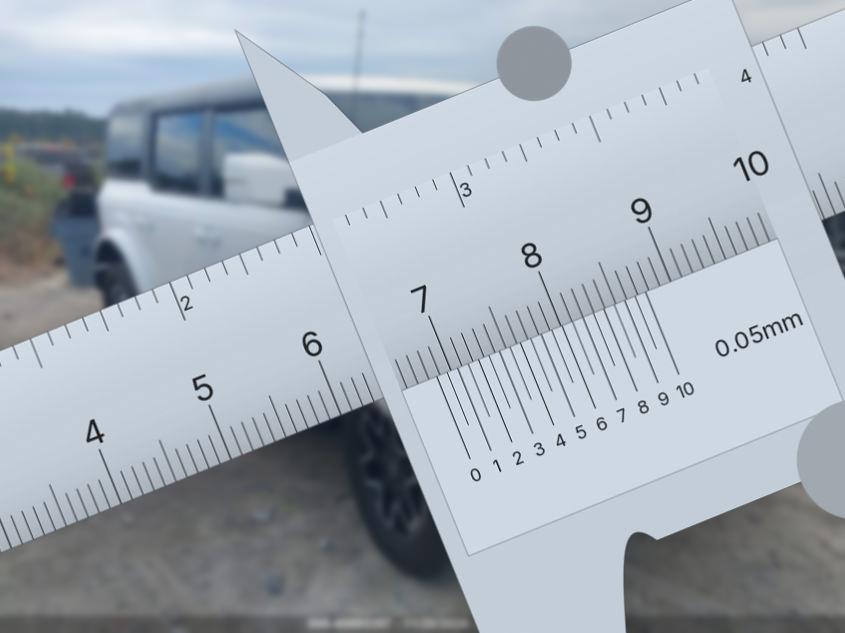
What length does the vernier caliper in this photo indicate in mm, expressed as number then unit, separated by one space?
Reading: 68.7 mm
